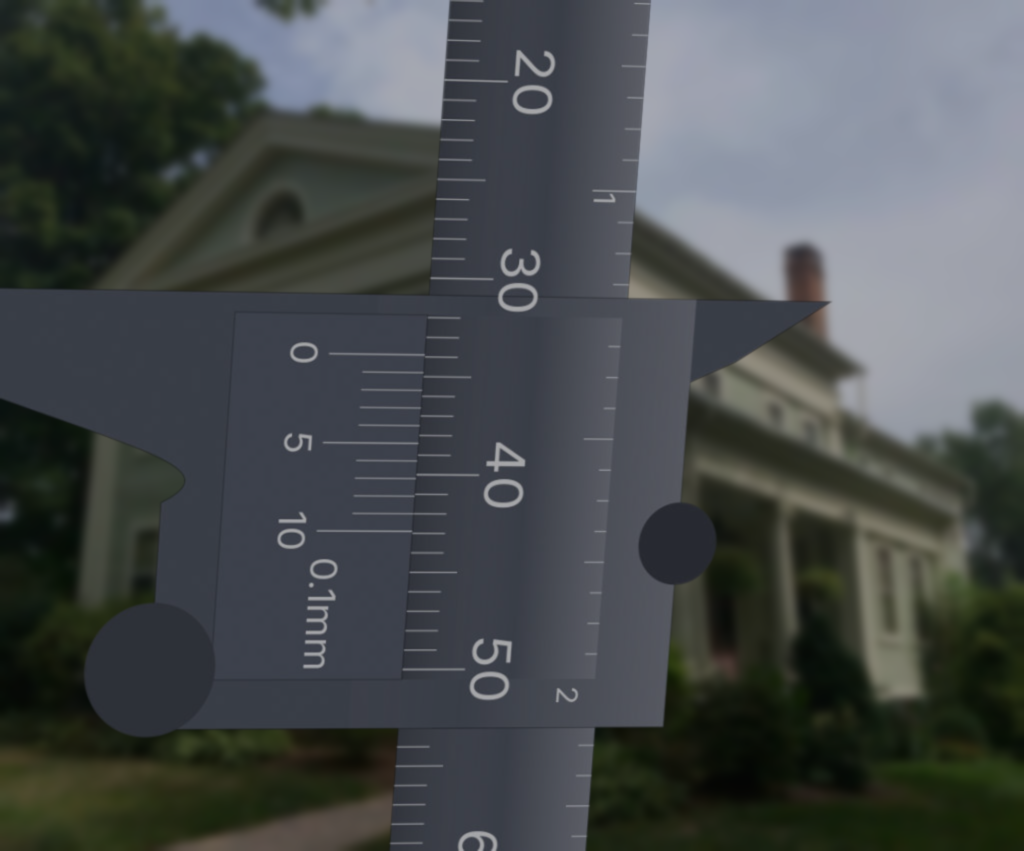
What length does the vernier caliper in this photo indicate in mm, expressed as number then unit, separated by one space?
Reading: 33.9 mm
